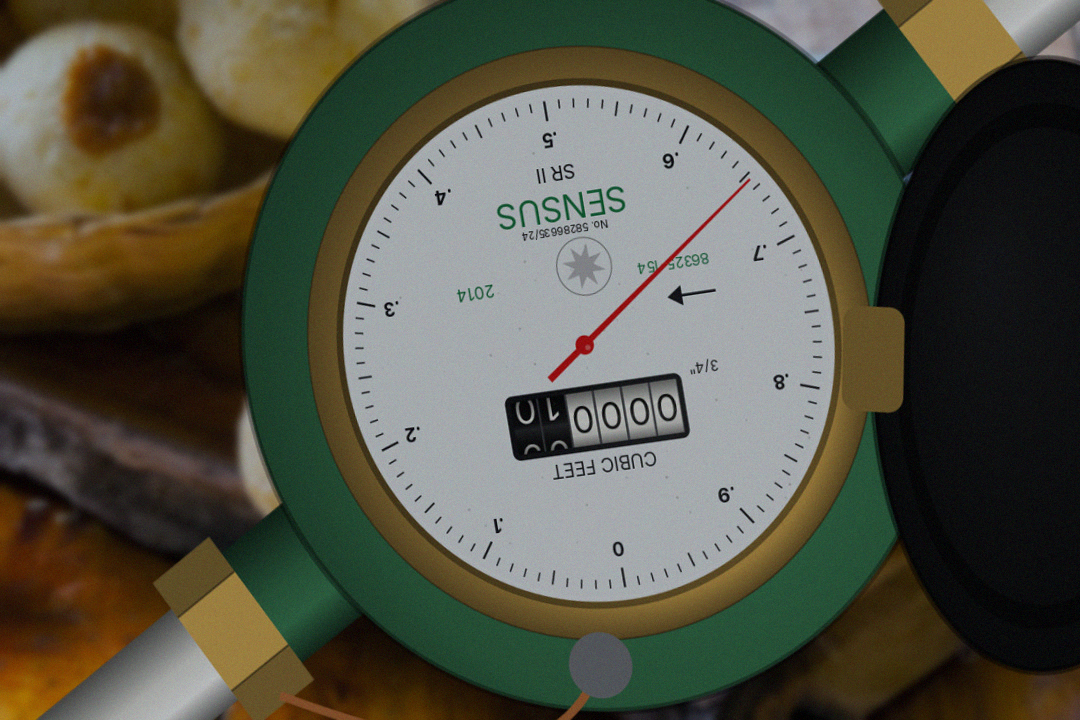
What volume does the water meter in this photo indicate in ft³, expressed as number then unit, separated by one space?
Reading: 9.65 ft³
